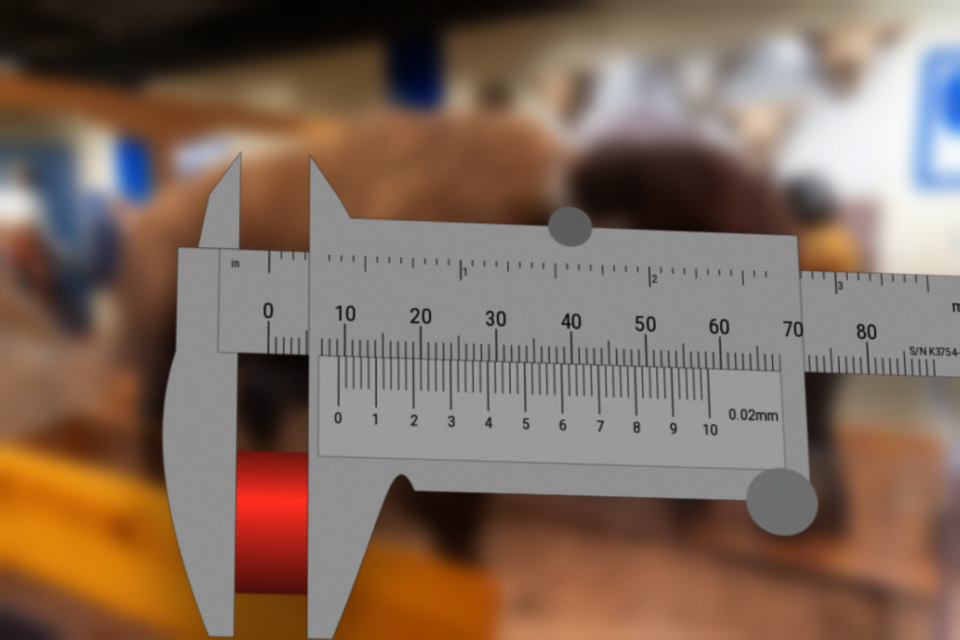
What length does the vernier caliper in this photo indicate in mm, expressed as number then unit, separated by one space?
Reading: 9.2 mm
